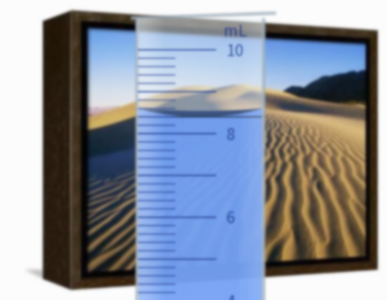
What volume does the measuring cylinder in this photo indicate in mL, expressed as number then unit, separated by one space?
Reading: 8.4 mL
